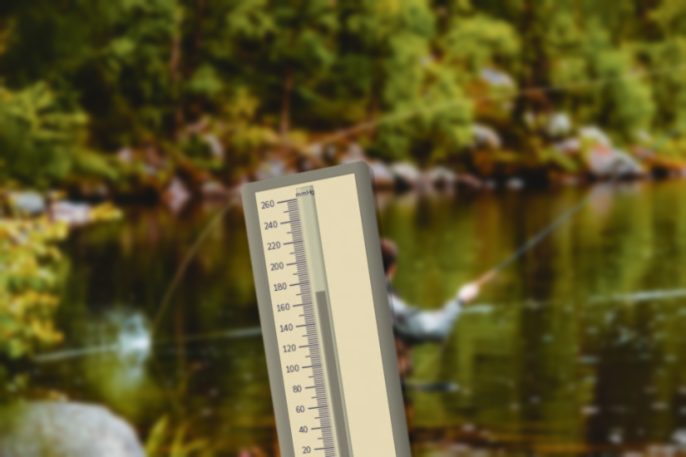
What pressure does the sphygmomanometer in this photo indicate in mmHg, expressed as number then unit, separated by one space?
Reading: 170 mmHg
